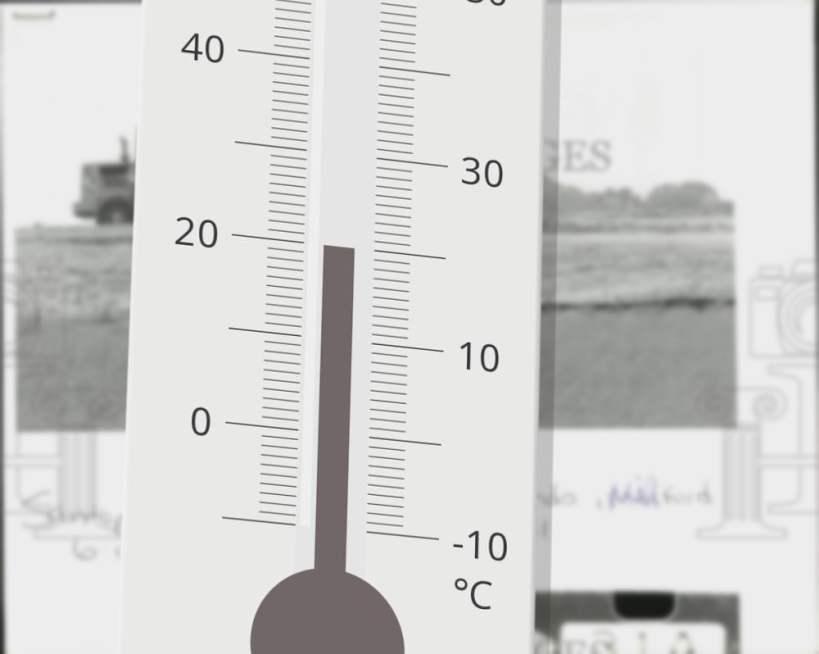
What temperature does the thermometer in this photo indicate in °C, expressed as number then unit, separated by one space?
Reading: 20 °C
